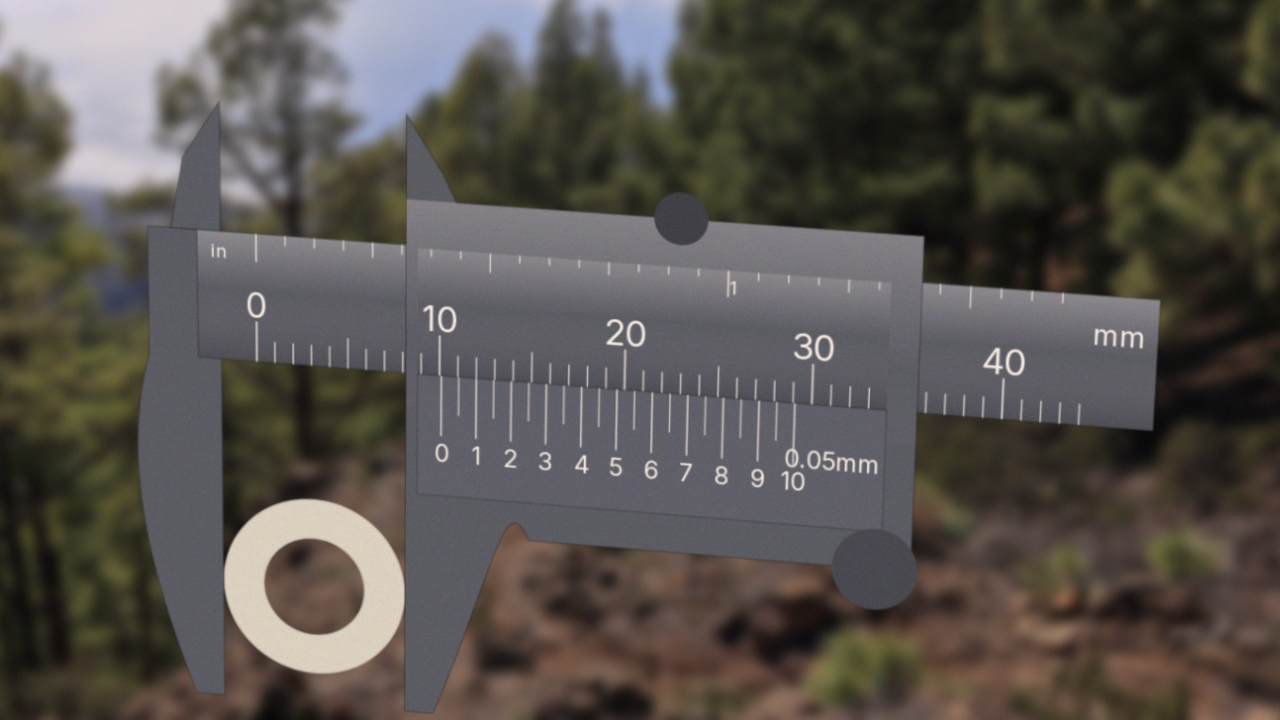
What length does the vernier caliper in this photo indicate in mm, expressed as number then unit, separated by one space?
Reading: 10.1 mm
